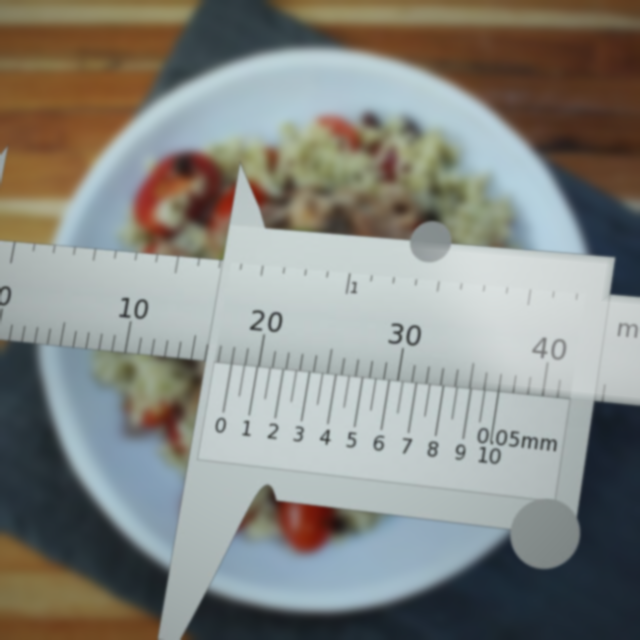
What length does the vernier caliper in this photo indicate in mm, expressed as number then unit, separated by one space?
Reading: 18.0 mm
